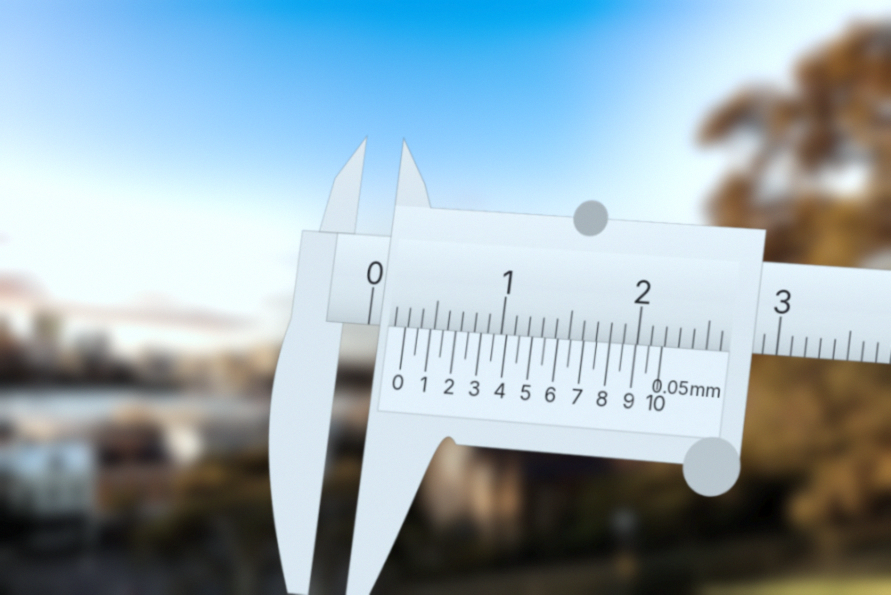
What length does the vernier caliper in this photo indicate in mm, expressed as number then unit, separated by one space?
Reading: 2.8 mm
